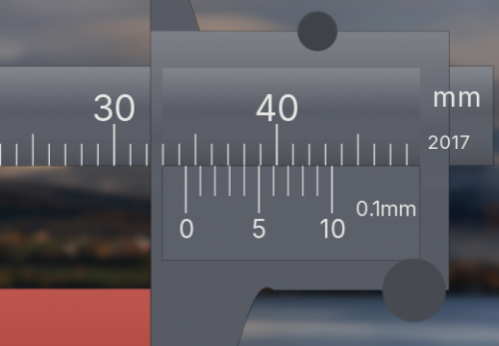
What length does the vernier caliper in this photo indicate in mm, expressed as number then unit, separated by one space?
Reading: 34.4 mm
